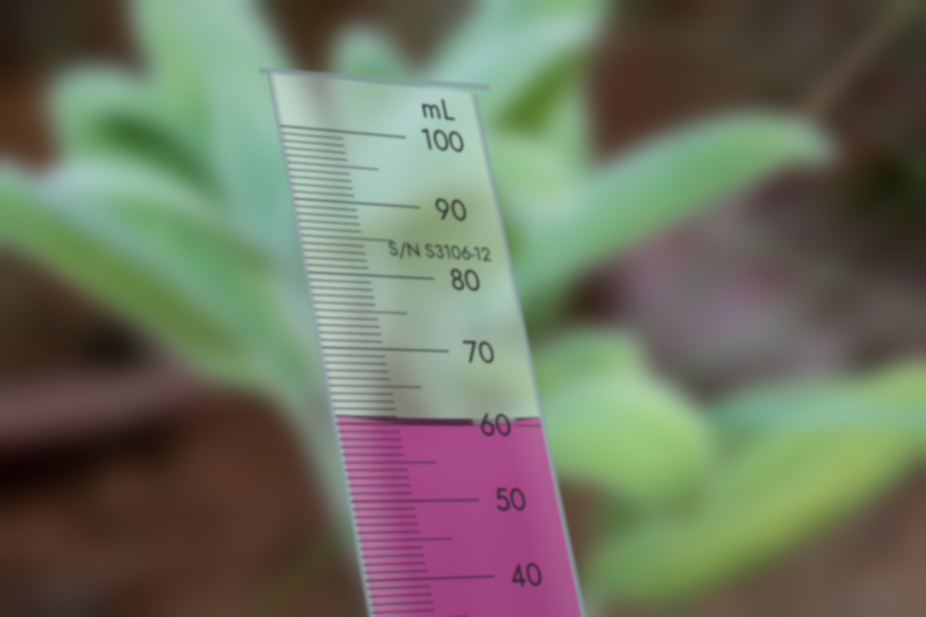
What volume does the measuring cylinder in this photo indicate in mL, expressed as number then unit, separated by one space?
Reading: 60 mL
